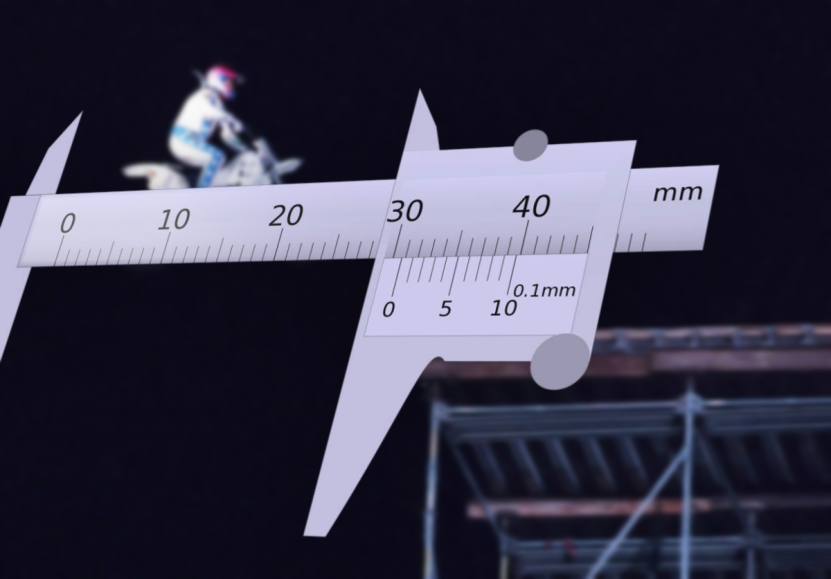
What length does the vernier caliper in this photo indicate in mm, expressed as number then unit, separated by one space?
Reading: 30.7 mm
